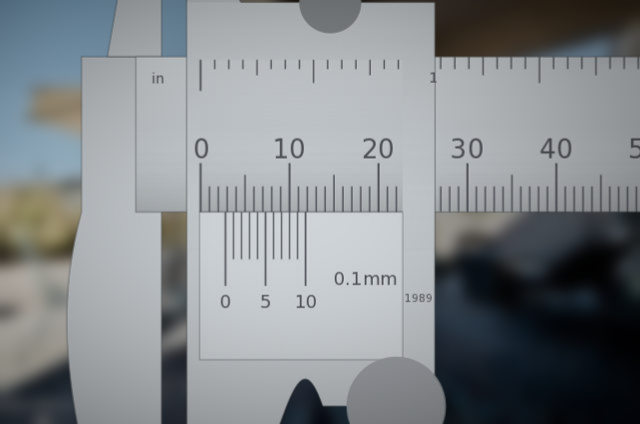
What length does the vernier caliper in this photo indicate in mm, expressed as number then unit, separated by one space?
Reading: 2.8 mm
